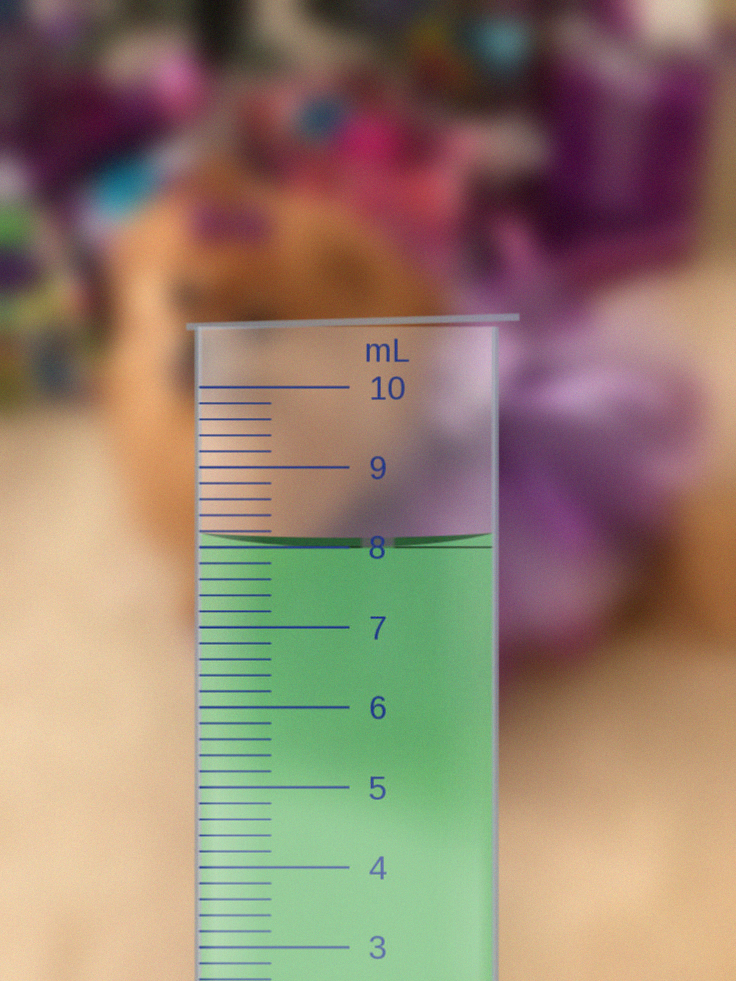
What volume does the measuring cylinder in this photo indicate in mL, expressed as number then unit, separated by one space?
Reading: 8 mL
